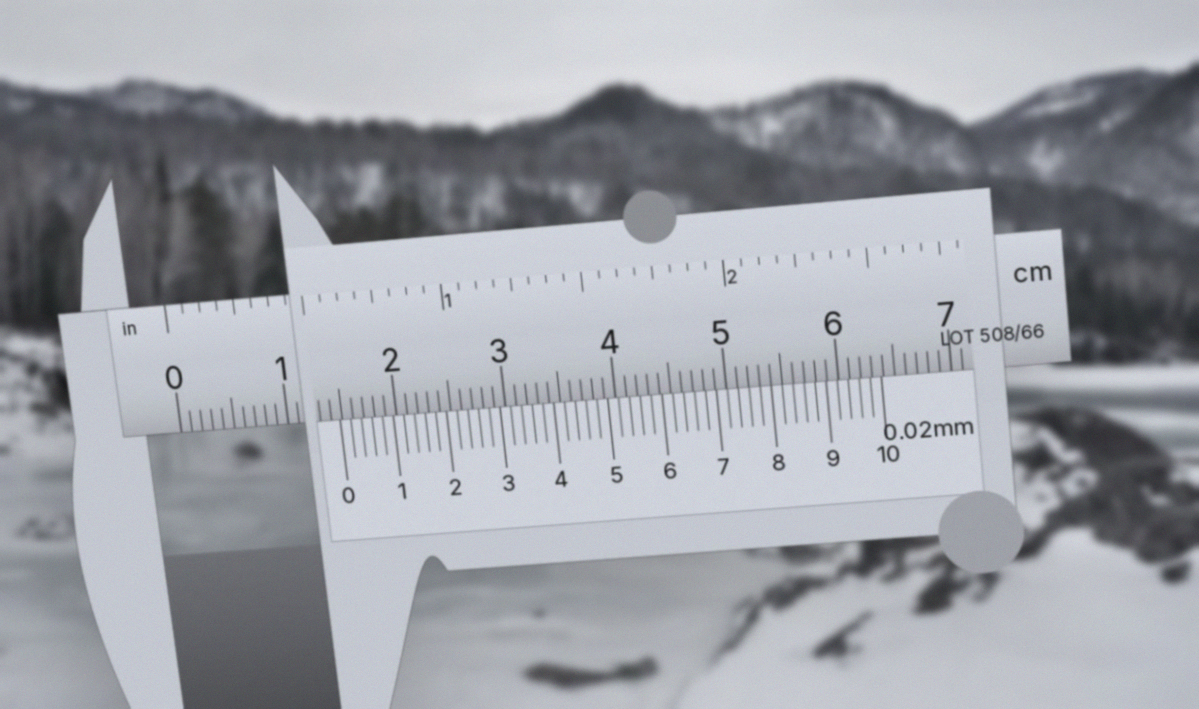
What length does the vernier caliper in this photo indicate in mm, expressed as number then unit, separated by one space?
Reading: 14.8 mm
